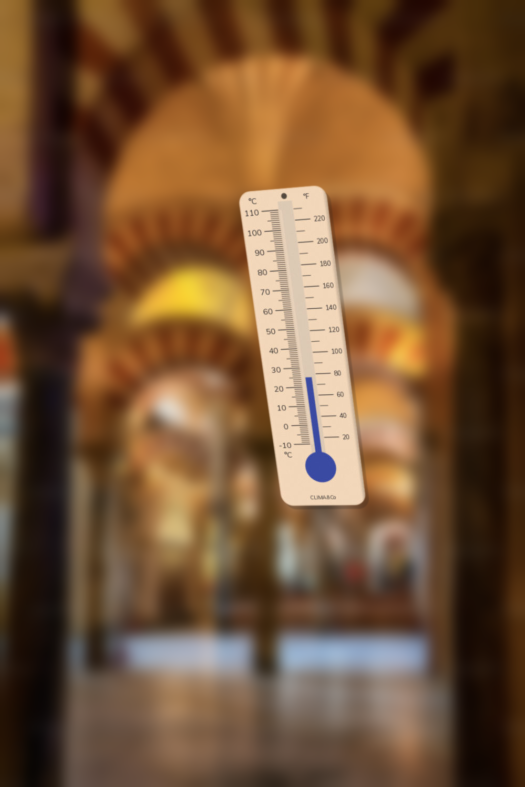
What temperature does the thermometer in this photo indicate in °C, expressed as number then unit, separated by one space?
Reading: 25 °C
